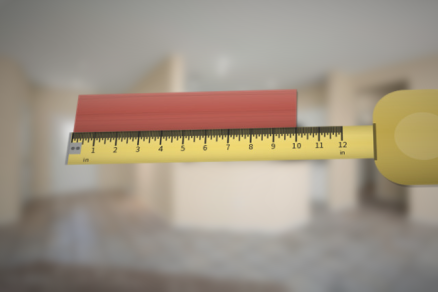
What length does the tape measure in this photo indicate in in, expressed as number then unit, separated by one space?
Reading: 10 in
